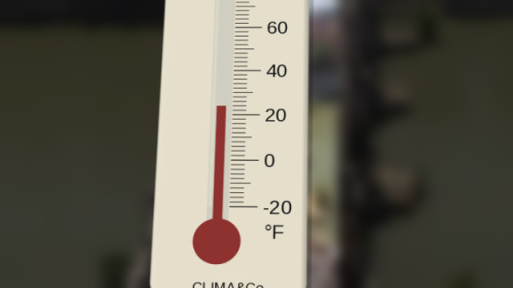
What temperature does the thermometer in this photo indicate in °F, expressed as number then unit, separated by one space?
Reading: 24 °F
